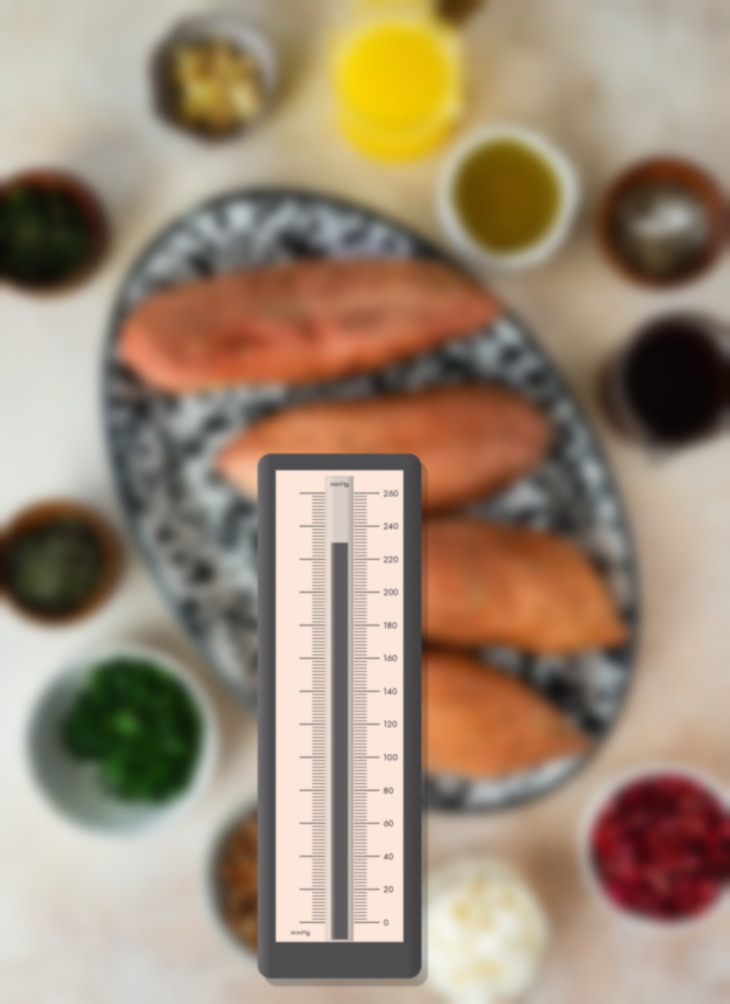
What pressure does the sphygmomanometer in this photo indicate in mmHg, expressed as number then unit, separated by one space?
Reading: 230 mmHg
